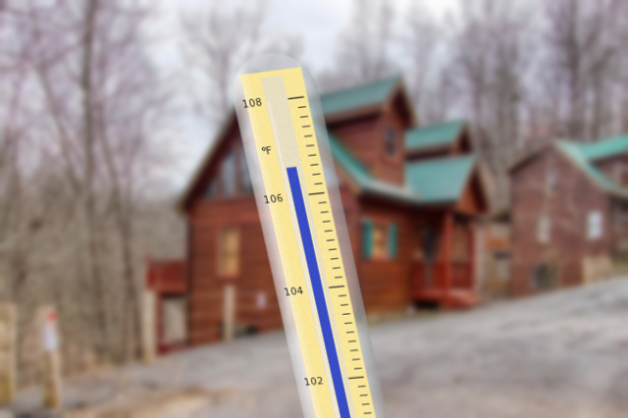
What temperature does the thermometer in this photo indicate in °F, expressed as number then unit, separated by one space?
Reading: 106.6 °F
